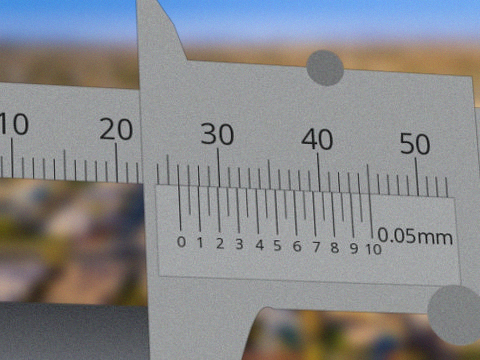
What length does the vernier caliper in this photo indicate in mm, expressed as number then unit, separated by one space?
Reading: 26.0 mm
